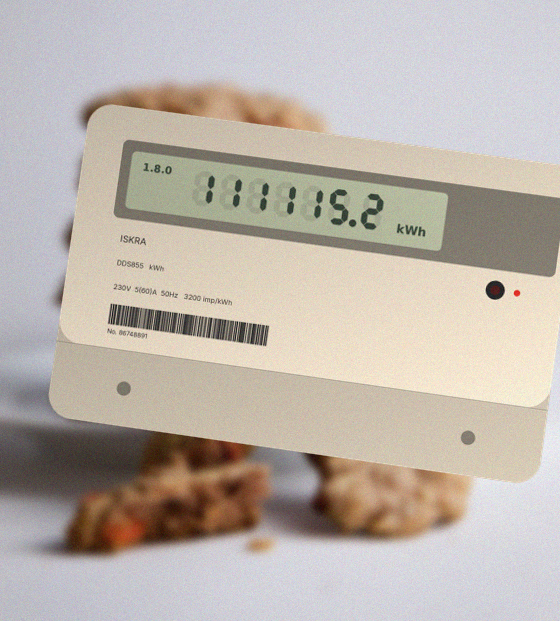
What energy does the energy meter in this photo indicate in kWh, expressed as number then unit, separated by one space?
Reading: 111115.2 kWh
